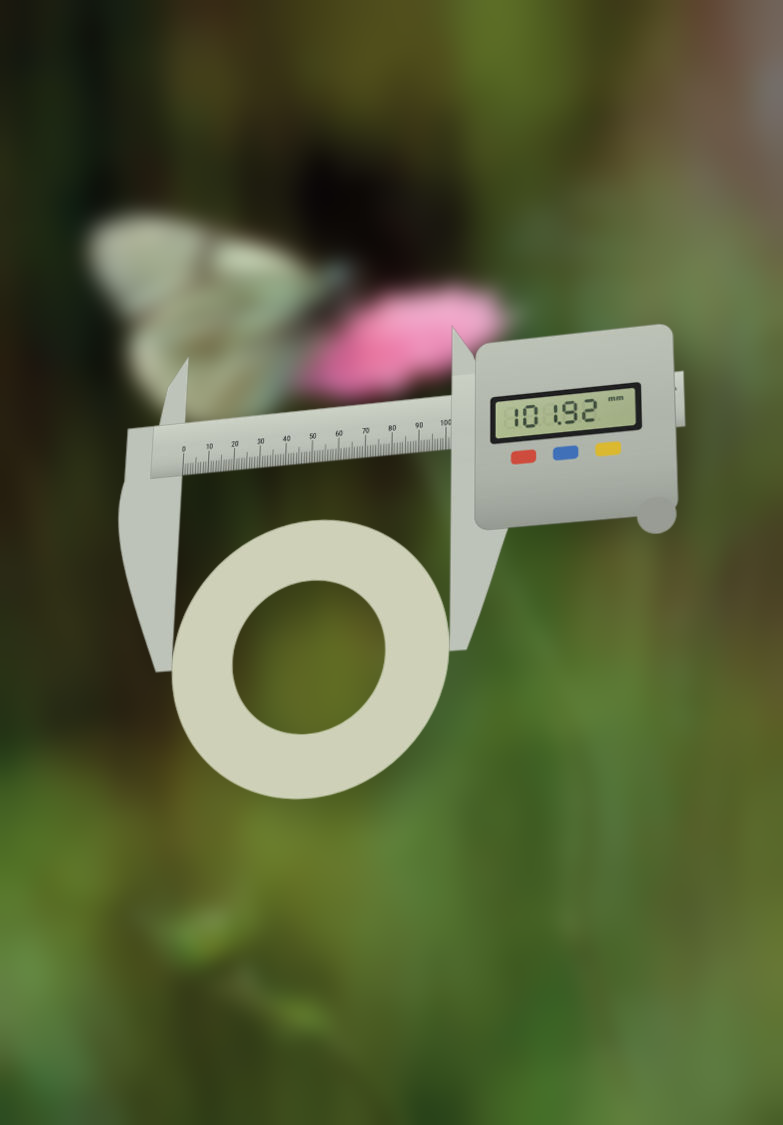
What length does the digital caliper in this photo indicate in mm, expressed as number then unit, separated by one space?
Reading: 101.92 mm
